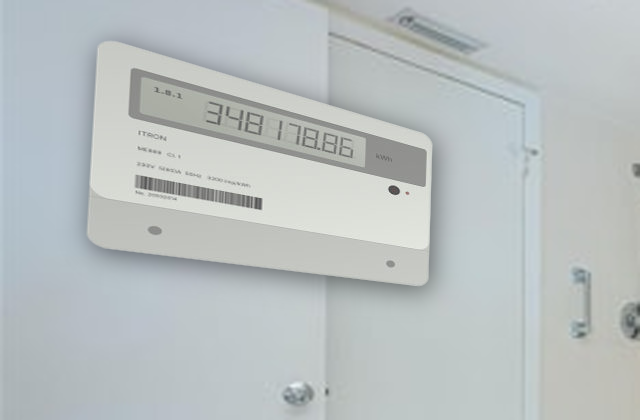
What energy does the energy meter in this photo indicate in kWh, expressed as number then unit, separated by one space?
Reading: 348178.86 kWh
